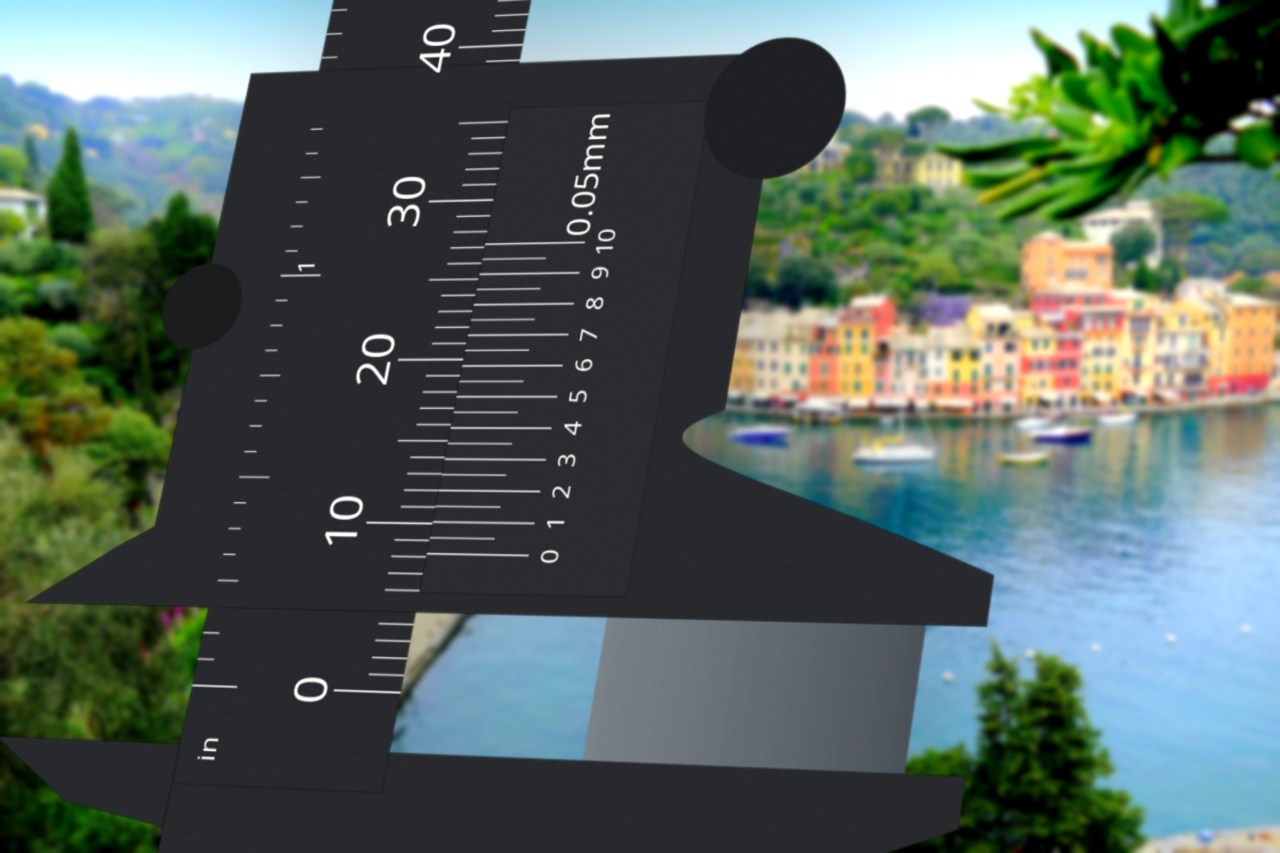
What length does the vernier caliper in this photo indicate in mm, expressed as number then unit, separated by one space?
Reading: 8.2 mm
